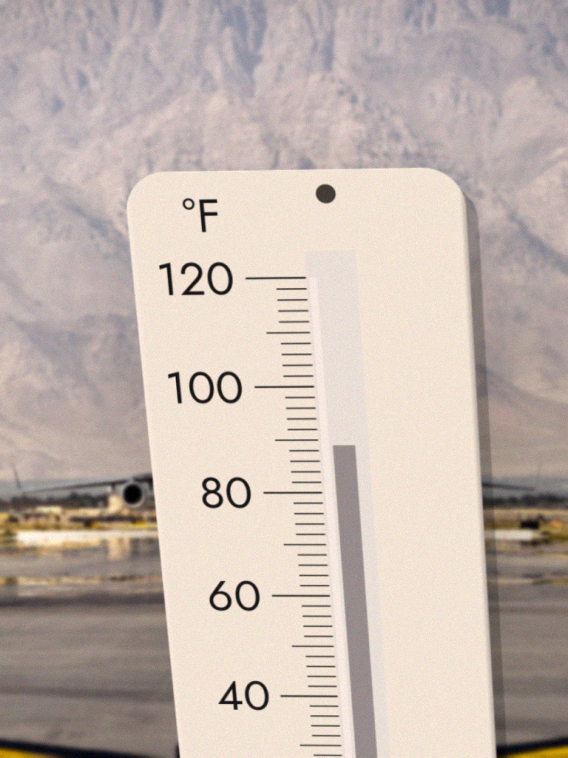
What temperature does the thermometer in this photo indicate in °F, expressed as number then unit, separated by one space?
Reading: 89 °F
